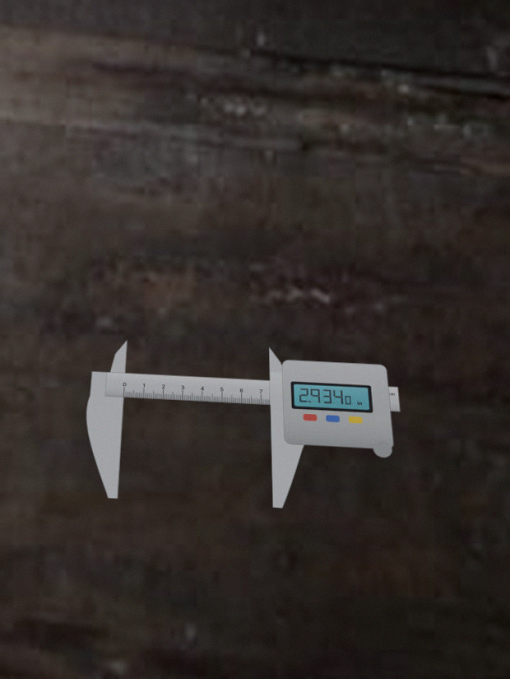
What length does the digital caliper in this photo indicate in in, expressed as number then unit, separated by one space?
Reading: 2.9340 in
